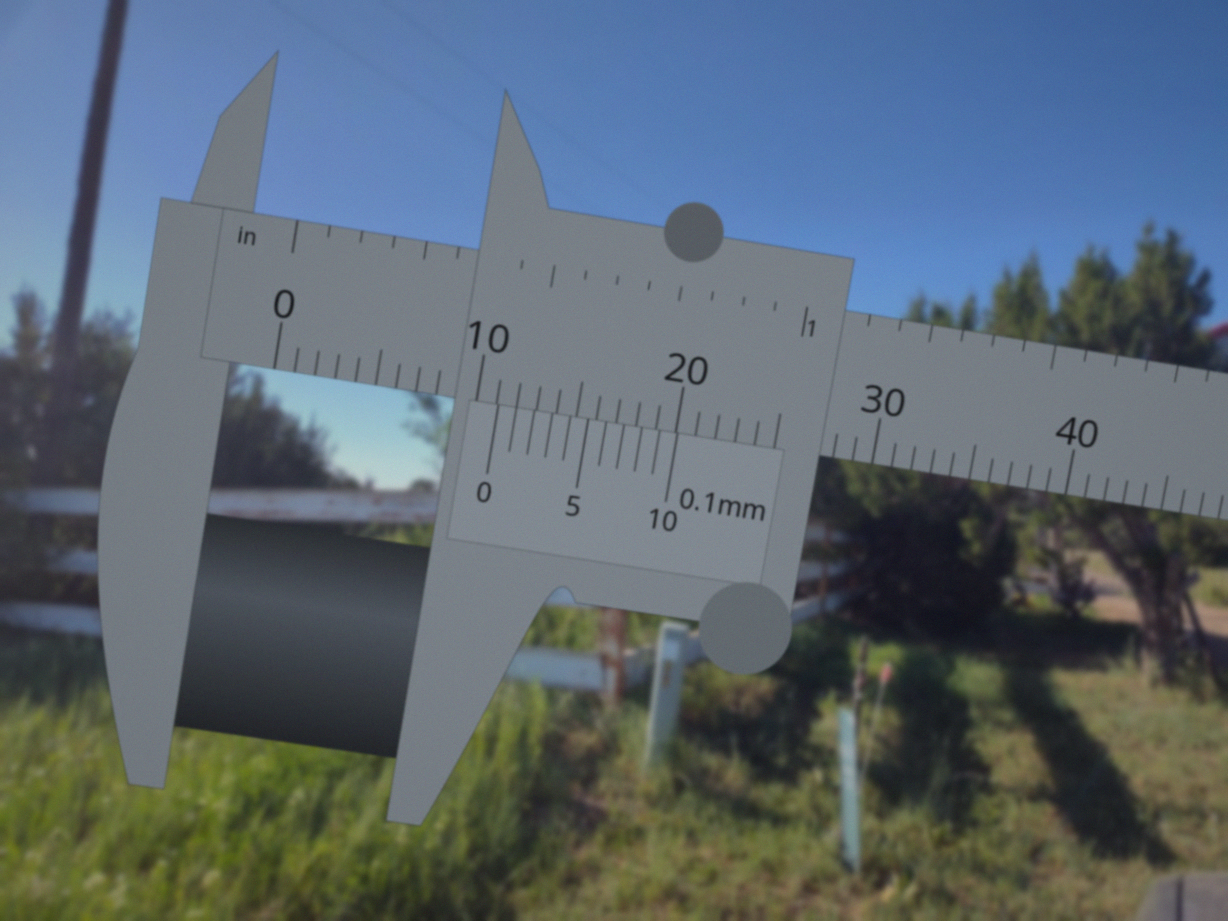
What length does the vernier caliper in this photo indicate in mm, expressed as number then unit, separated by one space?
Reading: 11.1 mm
